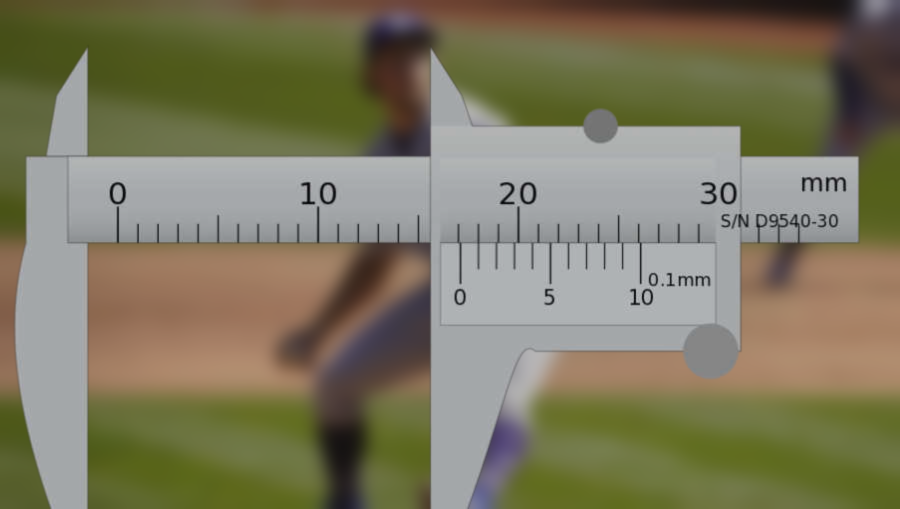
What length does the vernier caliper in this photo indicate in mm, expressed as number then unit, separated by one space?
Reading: 17.1 mm
